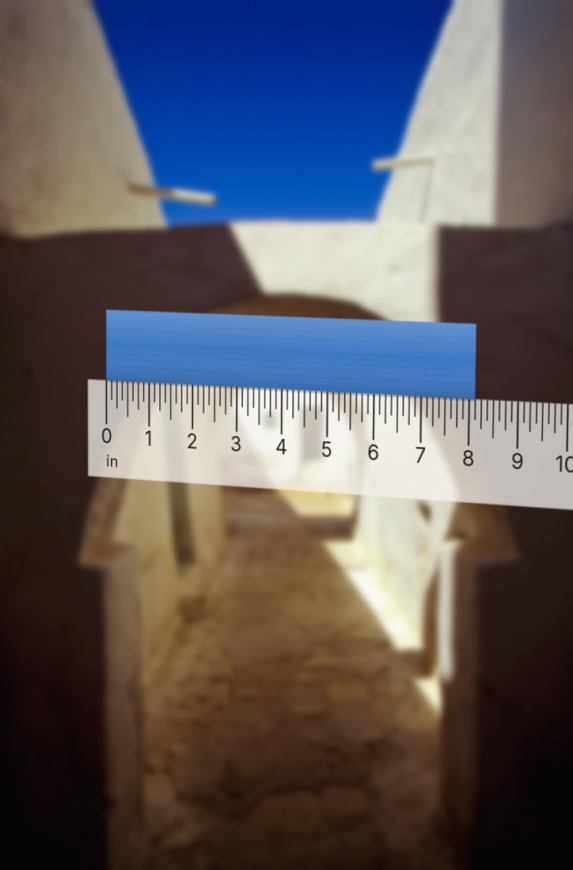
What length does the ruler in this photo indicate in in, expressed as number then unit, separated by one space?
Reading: 8.125 in
